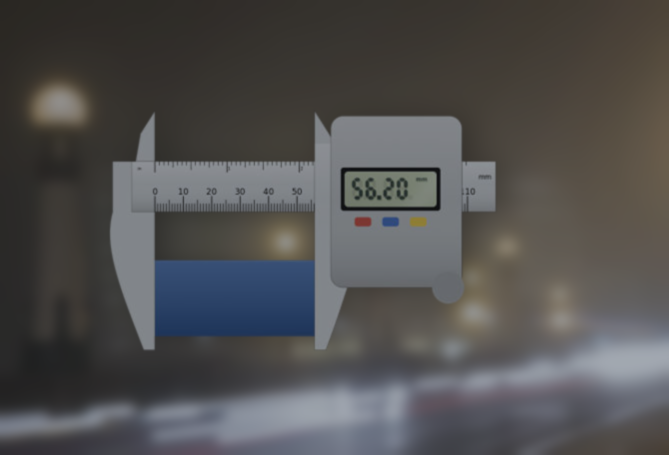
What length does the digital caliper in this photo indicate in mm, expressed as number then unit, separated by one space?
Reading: 56.20 mm
